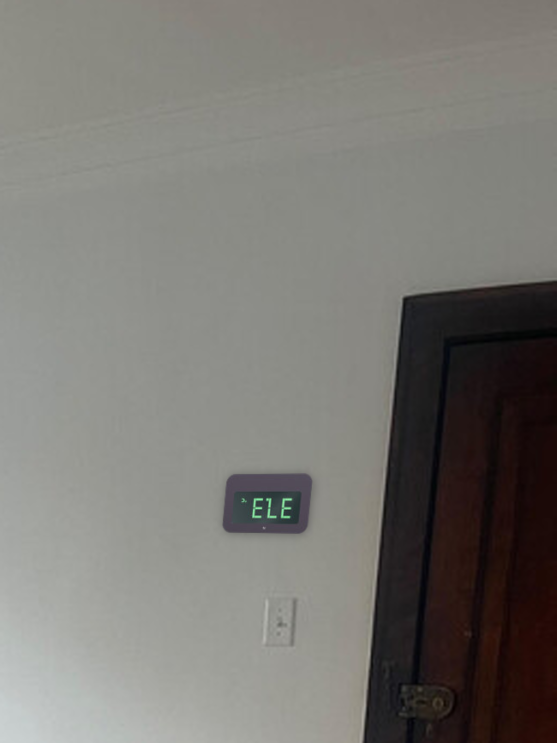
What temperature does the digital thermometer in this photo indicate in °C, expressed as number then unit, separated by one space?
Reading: 37.3 °C
